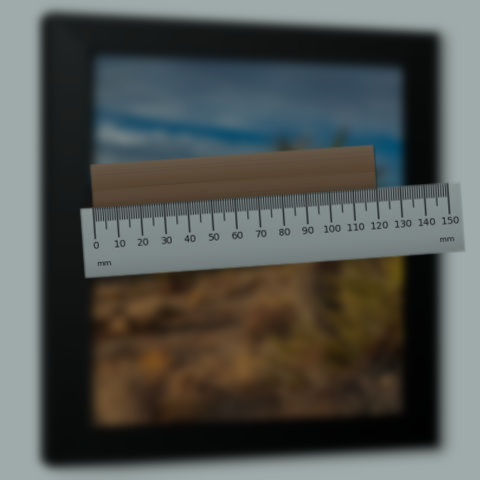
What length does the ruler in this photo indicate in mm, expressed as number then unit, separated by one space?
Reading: 120 mm
